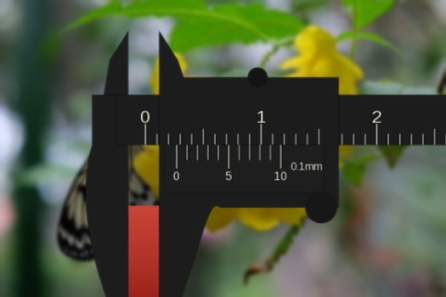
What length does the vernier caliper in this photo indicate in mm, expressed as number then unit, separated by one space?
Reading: 2.7 mm
